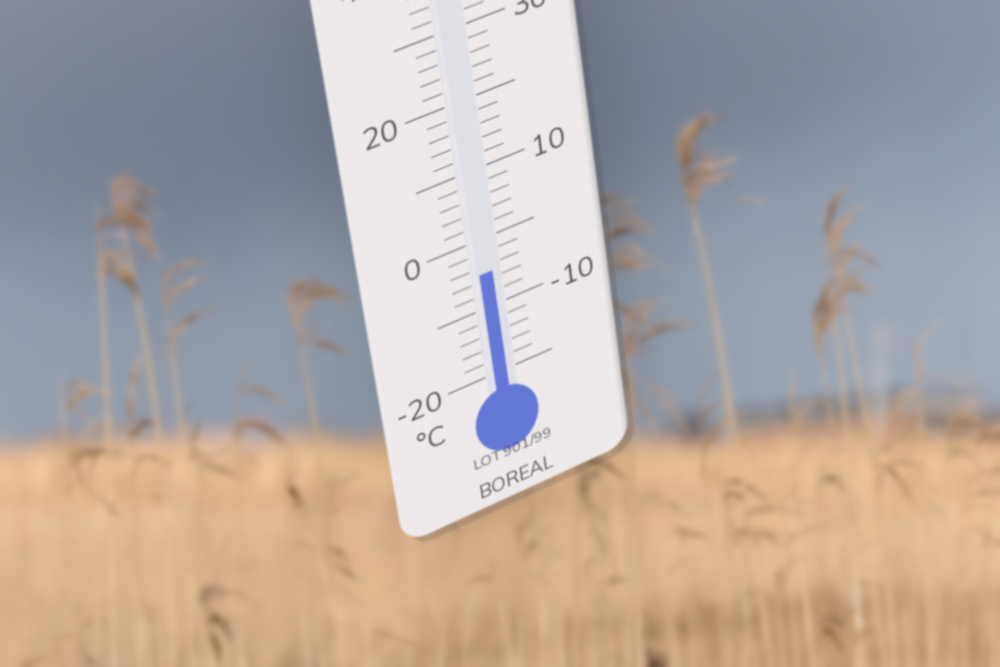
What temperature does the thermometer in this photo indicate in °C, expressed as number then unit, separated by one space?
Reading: -5 °C
